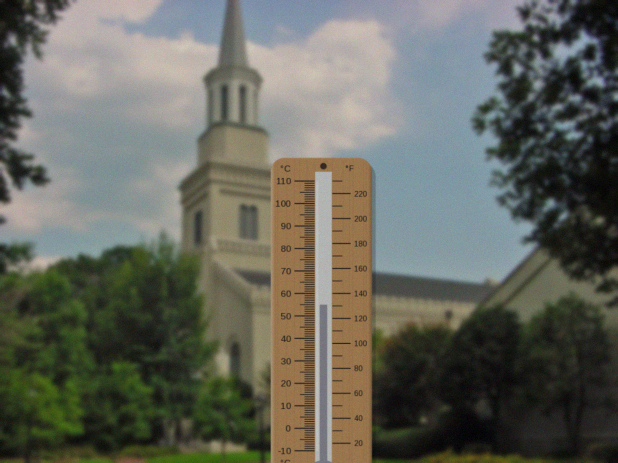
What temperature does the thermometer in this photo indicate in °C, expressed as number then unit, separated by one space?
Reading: 55 °C
